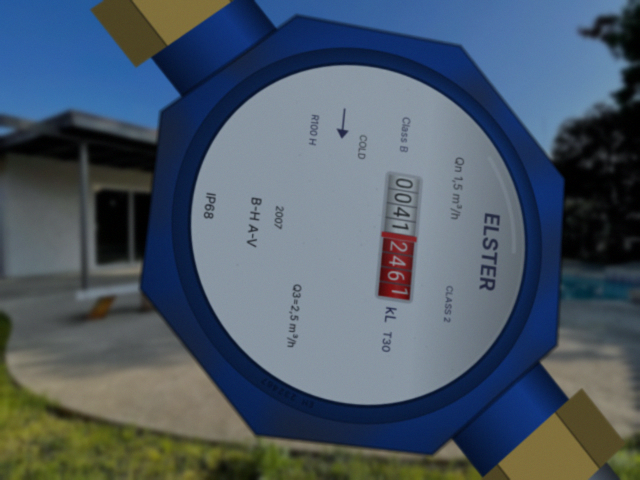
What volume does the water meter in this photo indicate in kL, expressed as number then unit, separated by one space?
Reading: 41.2461 kL
